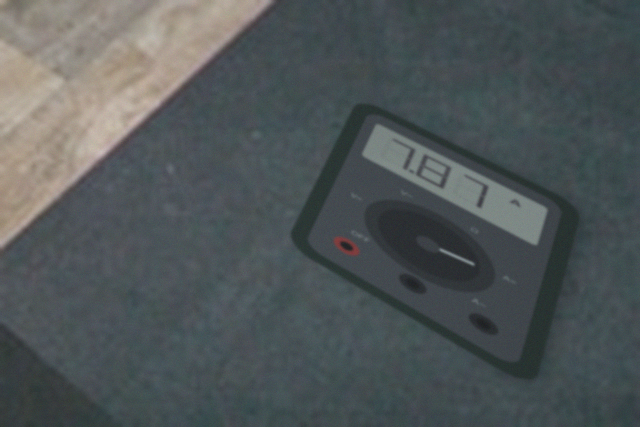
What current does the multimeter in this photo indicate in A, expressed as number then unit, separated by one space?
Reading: 7.87 A
